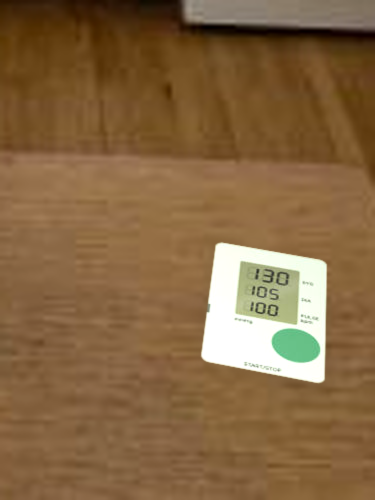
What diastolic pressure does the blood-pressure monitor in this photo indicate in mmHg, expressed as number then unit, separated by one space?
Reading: 105 mmHg
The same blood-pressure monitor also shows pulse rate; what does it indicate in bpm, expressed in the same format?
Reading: 100 bpm
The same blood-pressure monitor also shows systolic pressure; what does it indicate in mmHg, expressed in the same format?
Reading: 130 mmHg
